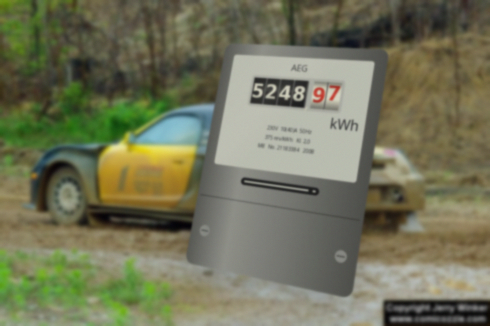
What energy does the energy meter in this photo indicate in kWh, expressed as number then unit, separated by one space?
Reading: 5248.97 kWh
